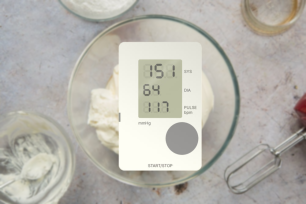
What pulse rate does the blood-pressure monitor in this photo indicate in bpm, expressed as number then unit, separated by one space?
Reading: 117 bpm
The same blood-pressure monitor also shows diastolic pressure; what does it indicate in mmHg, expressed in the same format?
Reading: 64 mmHg
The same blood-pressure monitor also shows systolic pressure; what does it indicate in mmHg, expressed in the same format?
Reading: 151 mmHg
